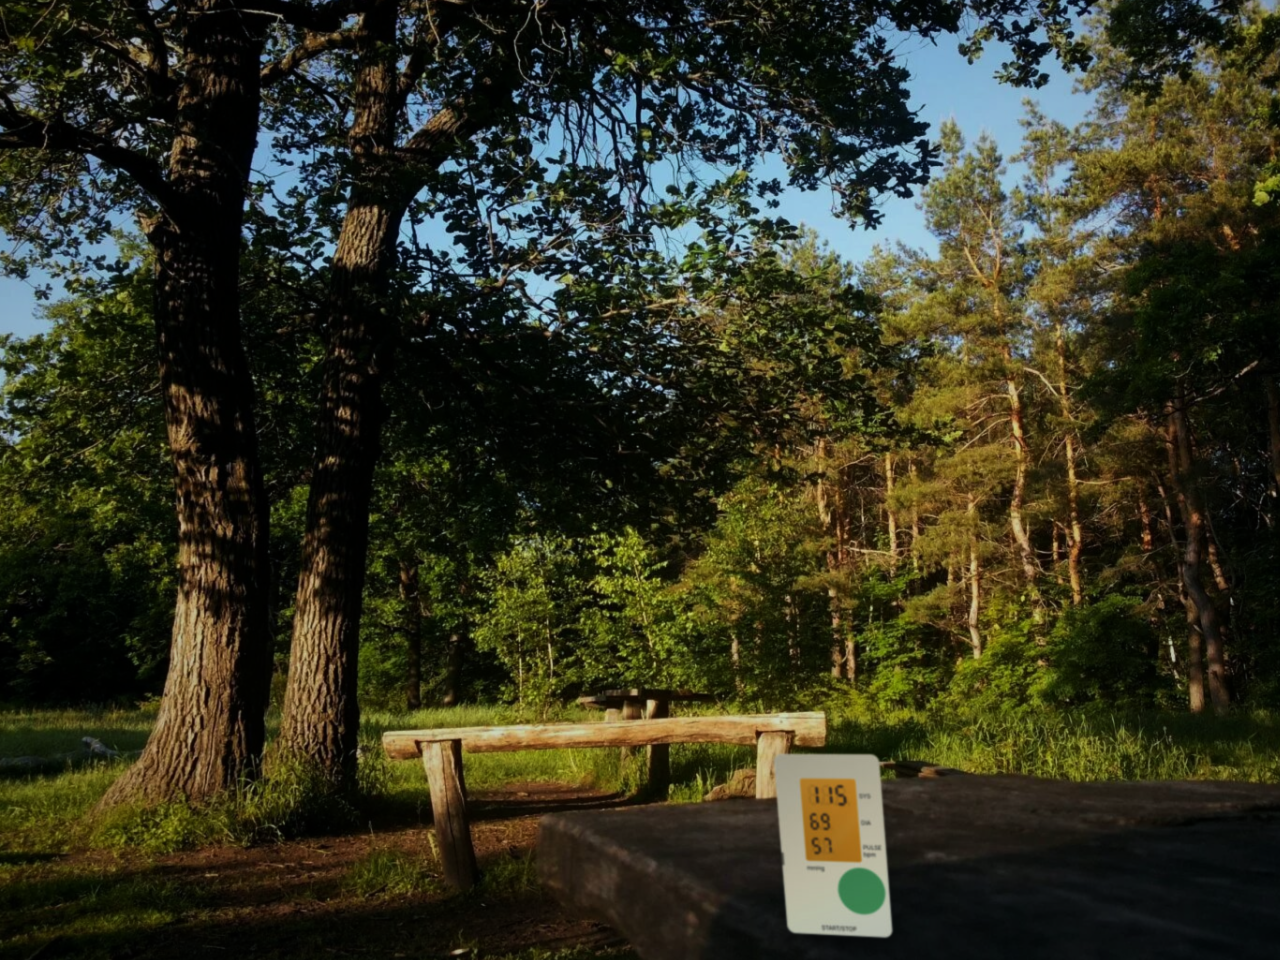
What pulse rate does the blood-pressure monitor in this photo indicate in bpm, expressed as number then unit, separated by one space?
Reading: 57 bpm
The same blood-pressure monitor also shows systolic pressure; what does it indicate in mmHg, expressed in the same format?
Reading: 115 mmHg
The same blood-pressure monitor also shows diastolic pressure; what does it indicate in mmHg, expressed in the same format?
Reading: 69 mmHg
